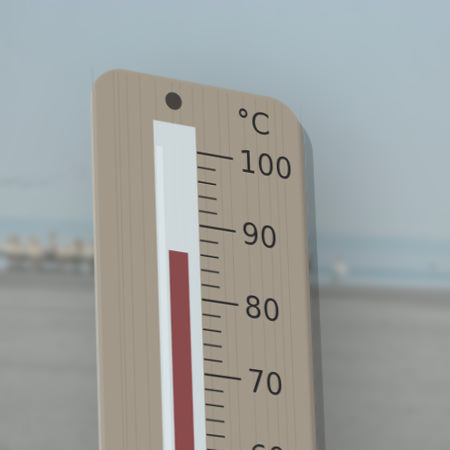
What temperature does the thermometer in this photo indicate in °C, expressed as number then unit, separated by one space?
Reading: 86 °C
